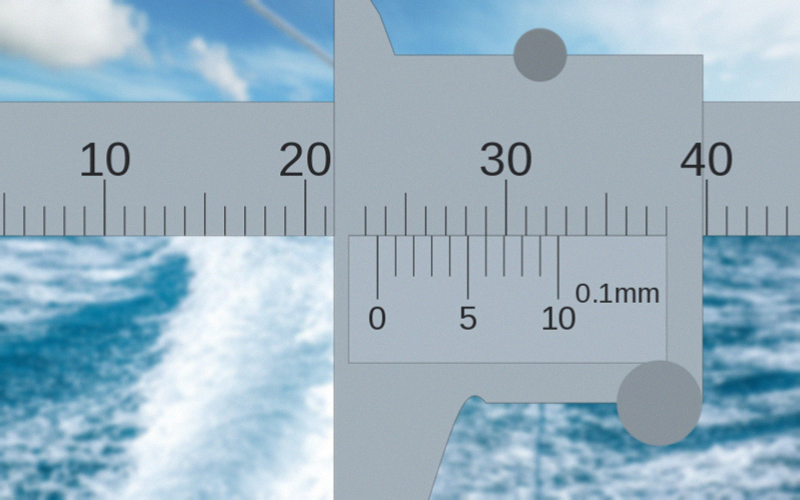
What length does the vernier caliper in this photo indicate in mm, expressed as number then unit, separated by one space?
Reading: 23.6 mm
